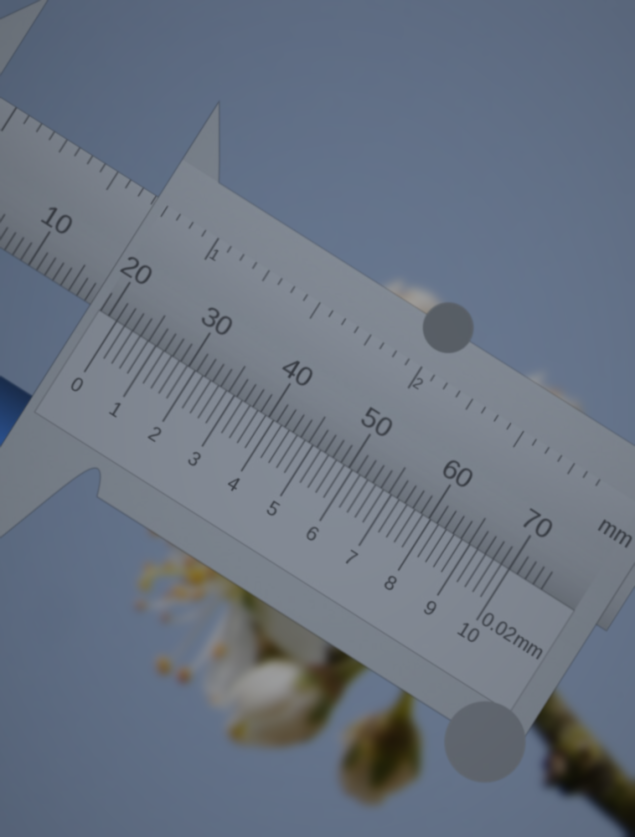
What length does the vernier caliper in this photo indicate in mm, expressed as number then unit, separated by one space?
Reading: 21.0 mm
